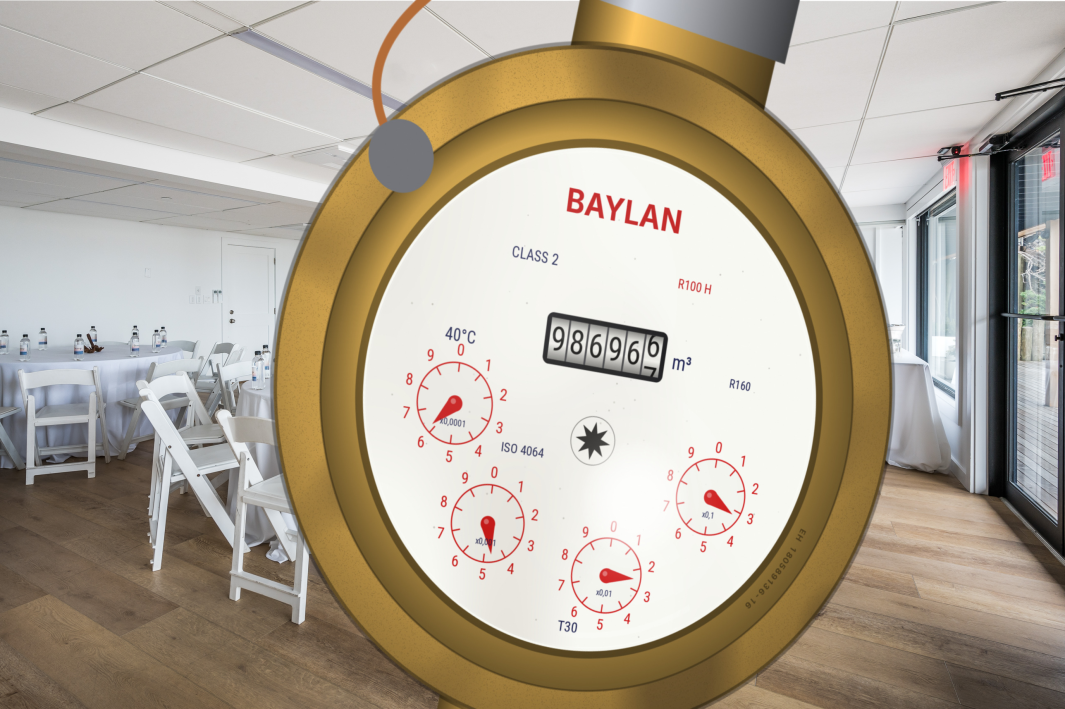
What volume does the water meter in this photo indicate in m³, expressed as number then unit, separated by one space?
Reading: 986966.3246 m³
